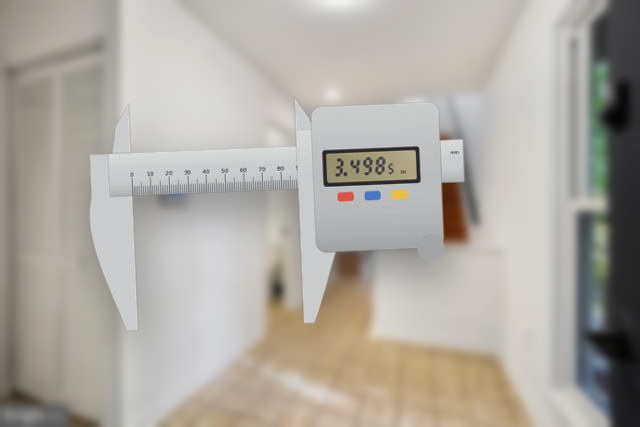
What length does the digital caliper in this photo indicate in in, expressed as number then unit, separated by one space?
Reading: 3.4985 in
